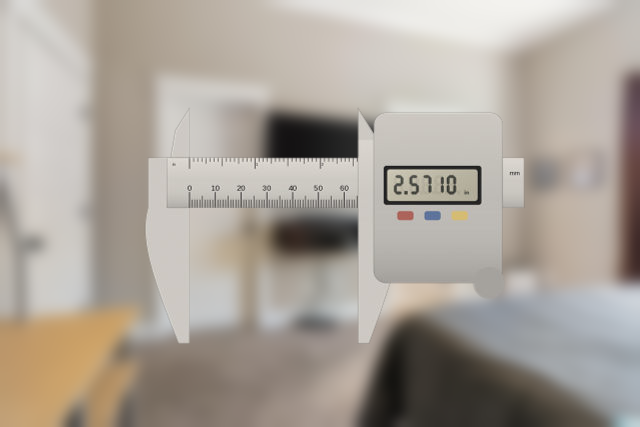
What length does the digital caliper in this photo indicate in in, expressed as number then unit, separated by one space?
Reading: 2.5710 in
